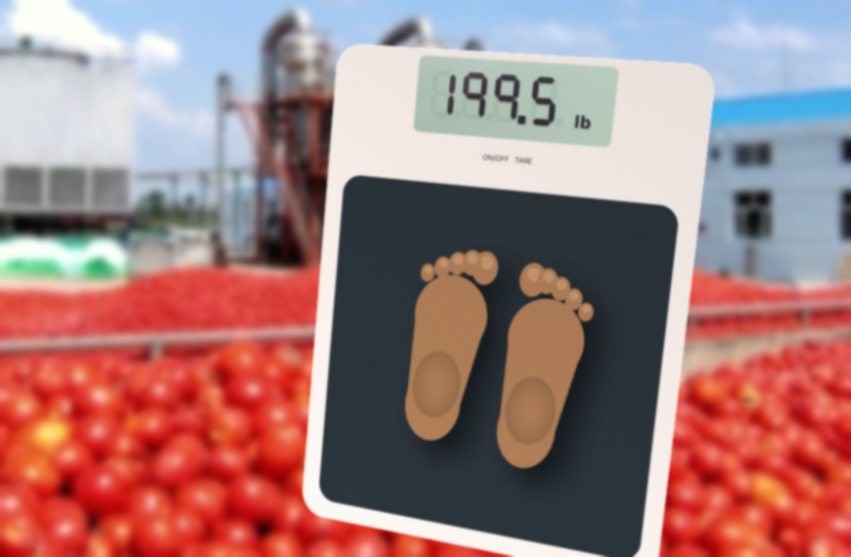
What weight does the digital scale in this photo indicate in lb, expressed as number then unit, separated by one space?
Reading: 199.5 lb
